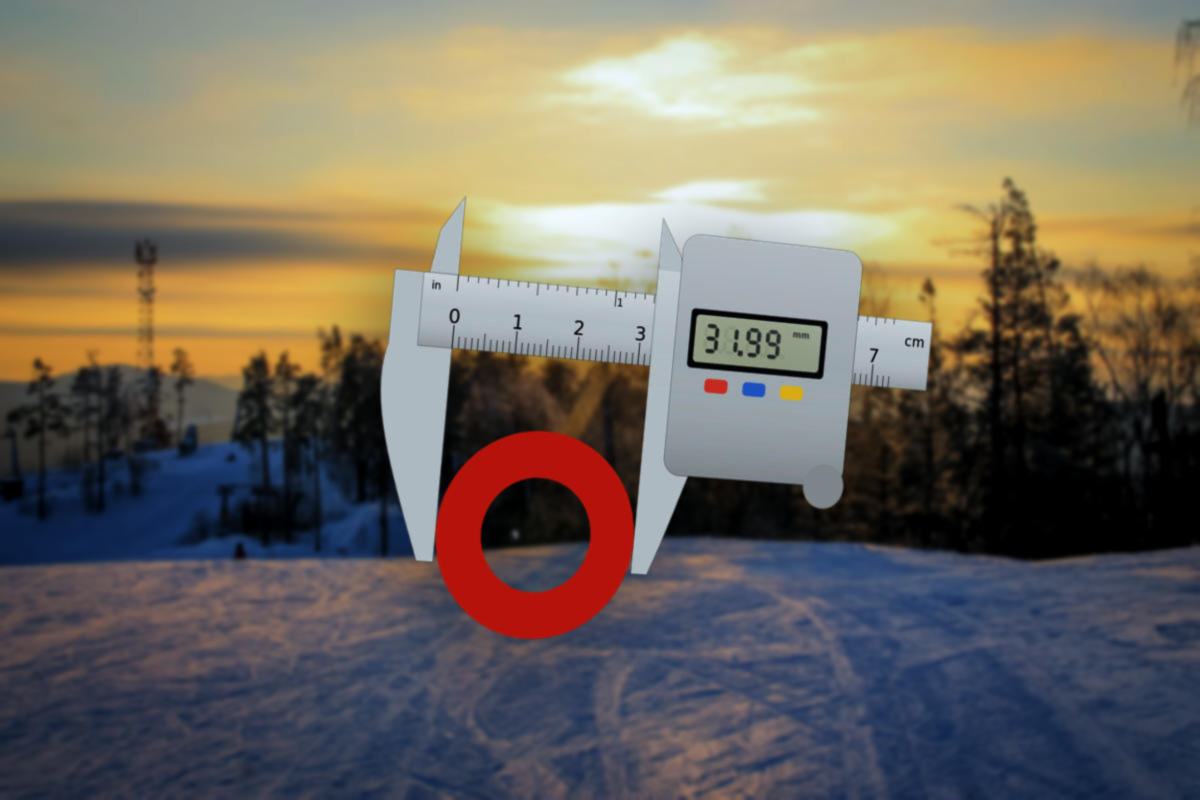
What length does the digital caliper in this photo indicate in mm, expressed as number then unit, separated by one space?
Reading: 31.99 mm
